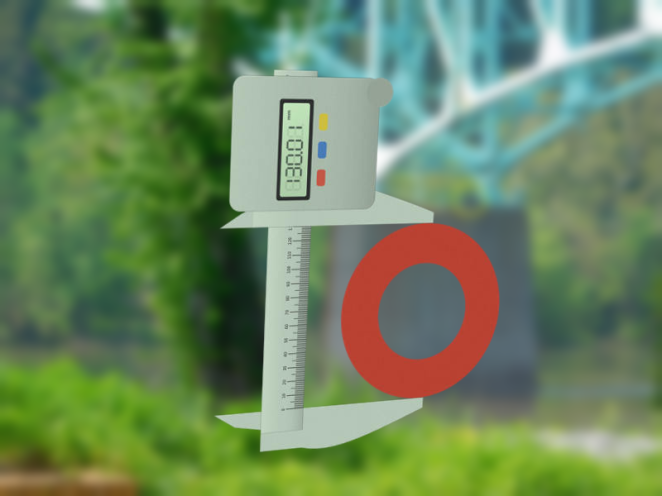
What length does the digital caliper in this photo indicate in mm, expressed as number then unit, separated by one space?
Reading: 130.01 mm
